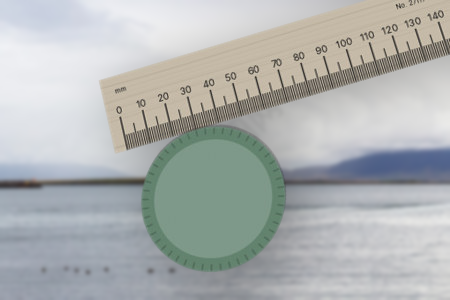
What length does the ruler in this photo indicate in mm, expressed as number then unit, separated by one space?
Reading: 60 mm
